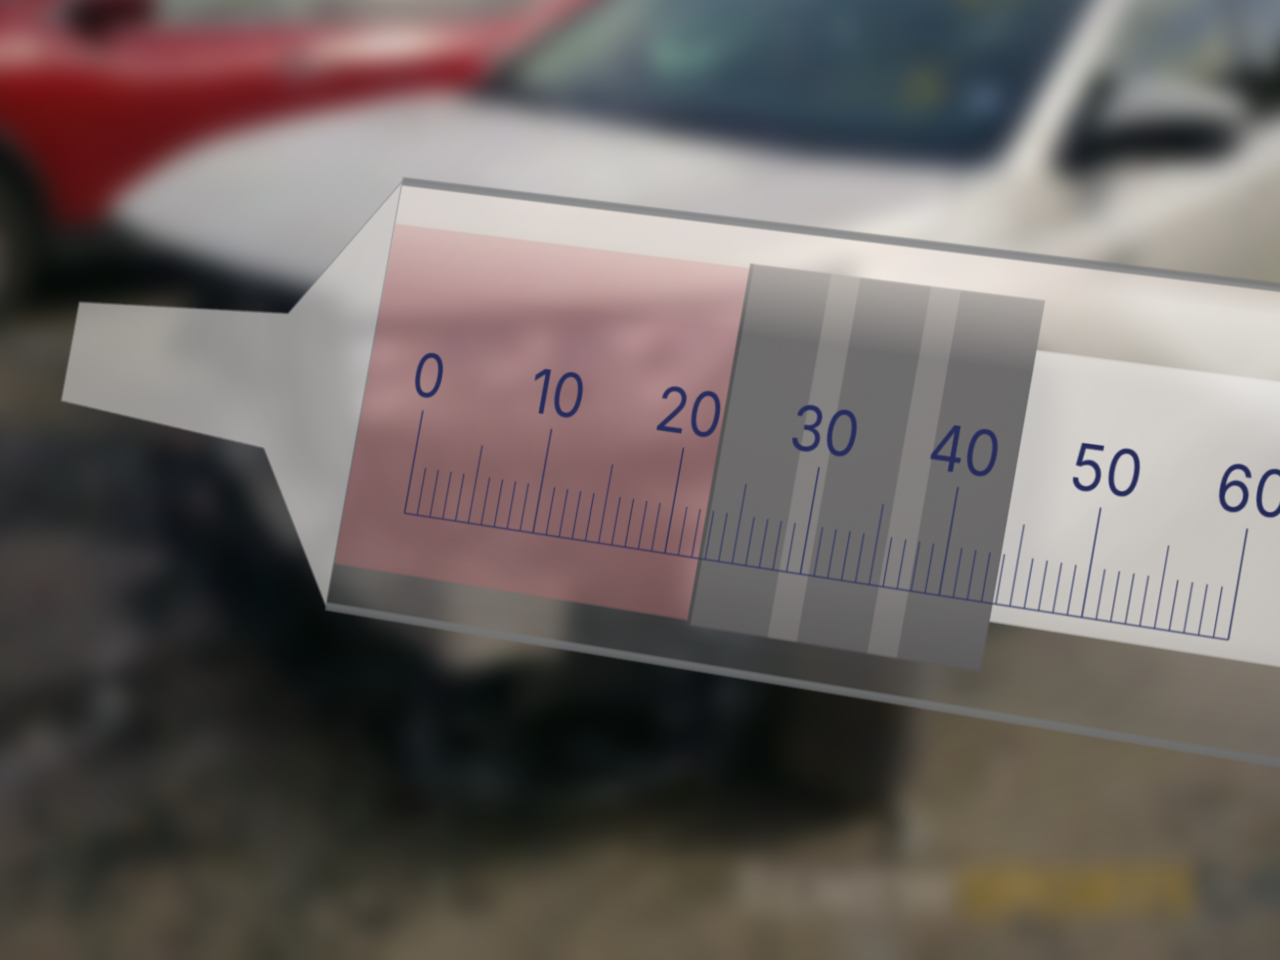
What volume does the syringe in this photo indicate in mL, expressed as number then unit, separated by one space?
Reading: 22.5 mL
